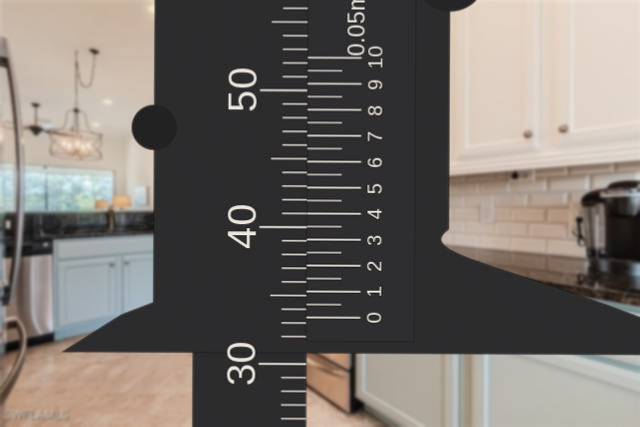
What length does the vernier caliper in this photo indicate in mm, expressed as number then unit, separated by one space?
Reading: 33.4 mm
